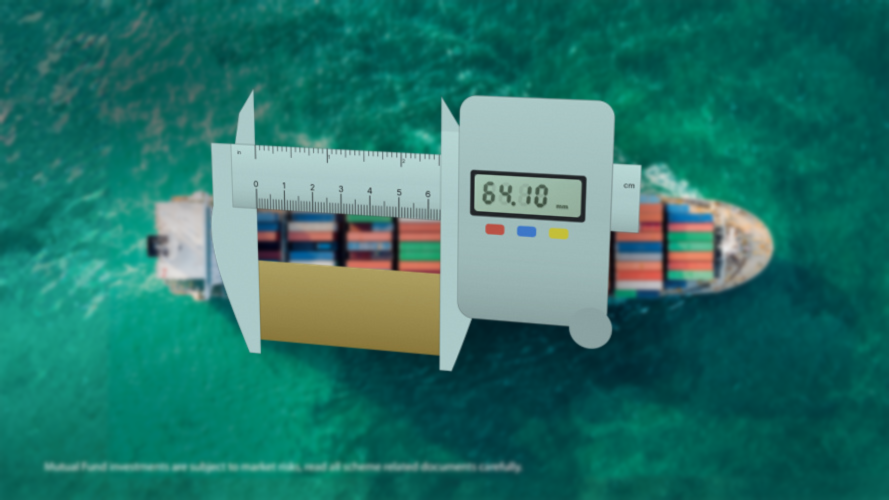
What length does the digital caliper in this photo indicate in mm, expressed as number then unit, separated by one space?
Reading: 64.10 mm
